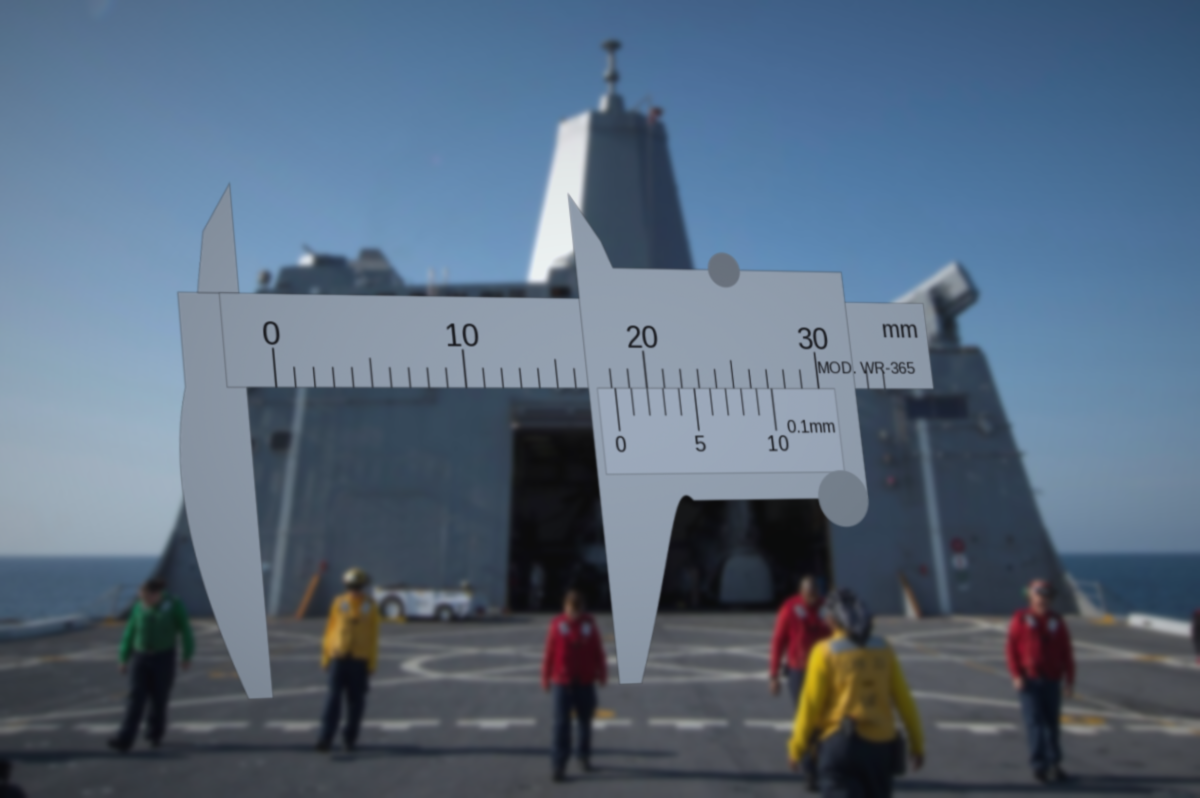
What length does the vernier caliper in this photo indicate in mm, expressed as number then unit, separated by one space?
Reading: 18.2 mm
